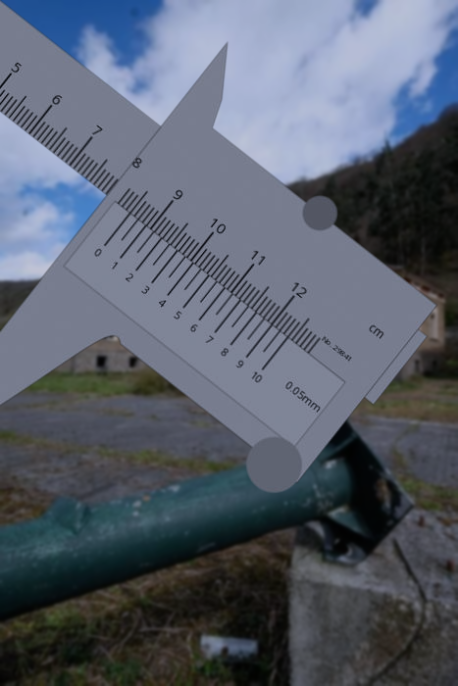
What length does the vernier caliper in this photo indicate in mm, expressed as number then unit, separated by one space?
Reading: 85.0 mm
